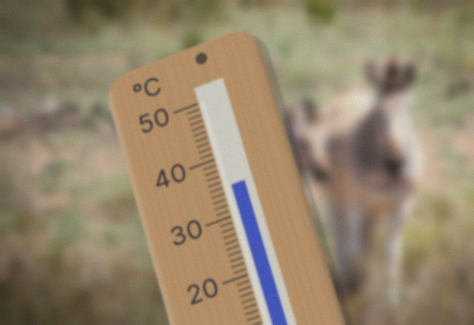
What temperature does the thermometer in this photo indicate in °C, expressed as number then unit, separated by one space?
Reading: 35 °C
